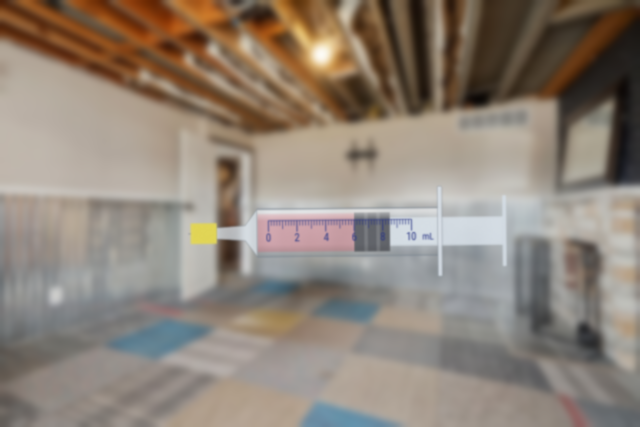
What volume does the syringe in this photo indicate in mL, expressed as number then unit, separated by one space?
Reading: 6 mL
